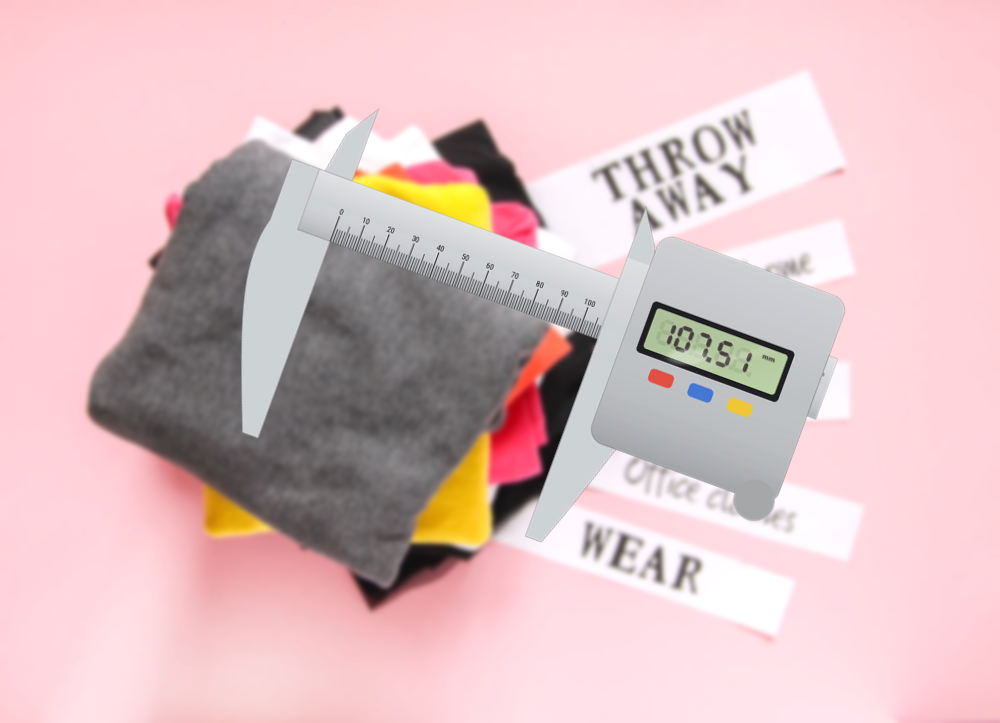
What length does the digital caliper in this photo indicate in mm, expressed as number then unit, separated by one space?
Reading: 107.51 mm
